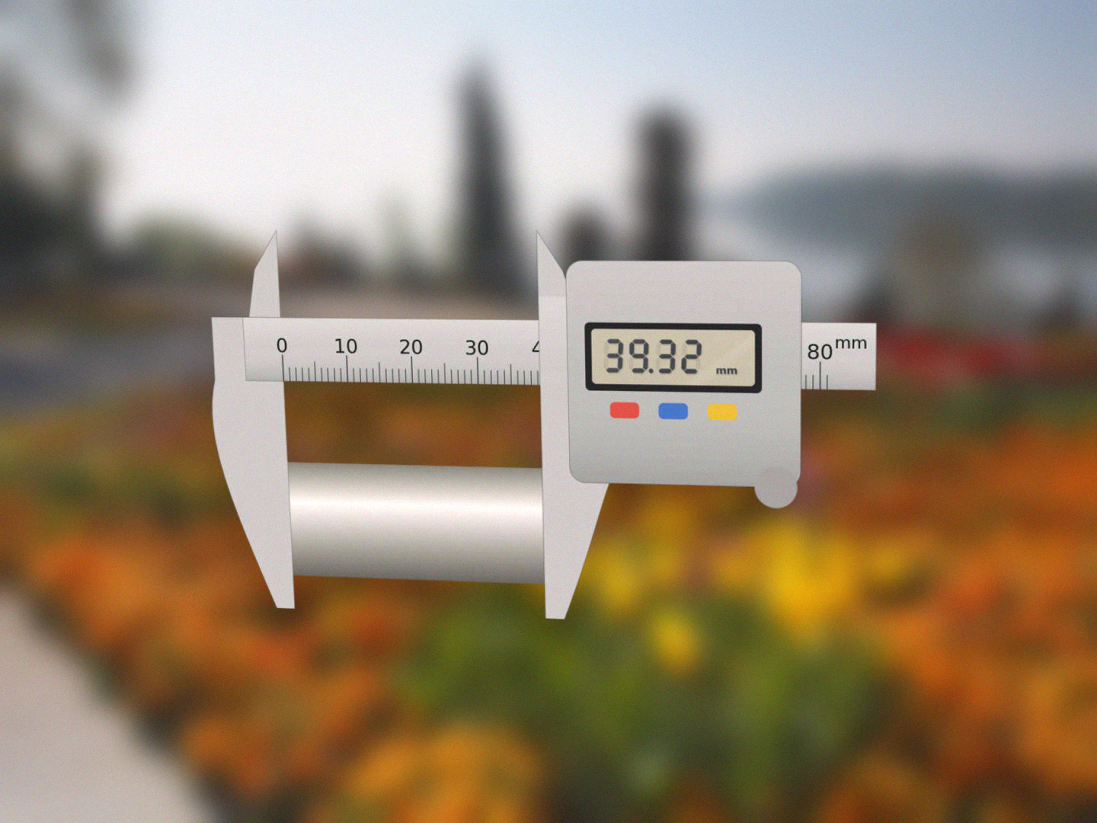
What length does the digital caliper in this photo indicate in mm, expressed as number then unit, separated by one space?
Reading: 39.32 mm
